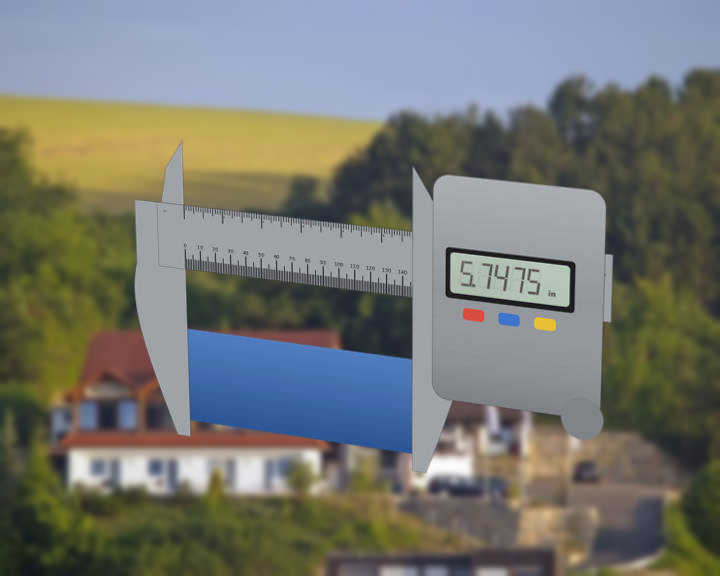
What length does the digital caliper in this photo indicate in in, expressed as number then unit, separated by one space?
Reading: 5.7475 in
